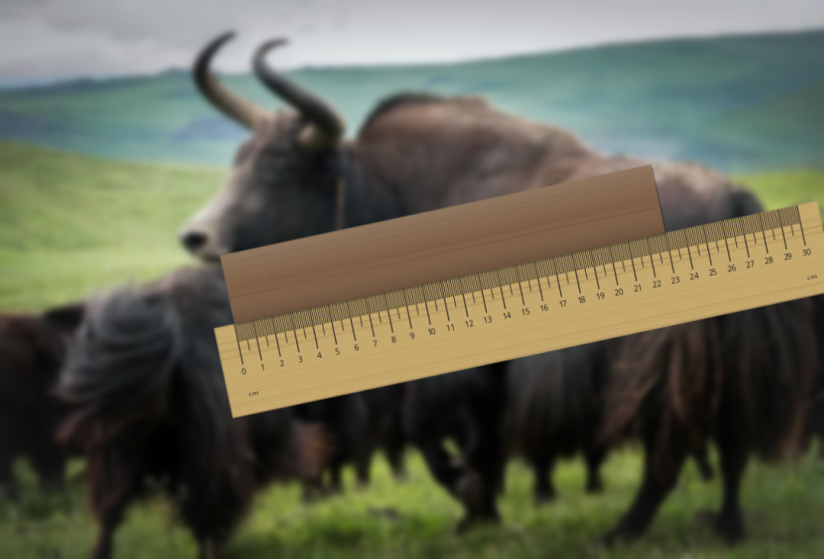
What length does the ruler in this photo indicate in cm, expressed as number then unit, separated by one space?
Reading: 23 cm
